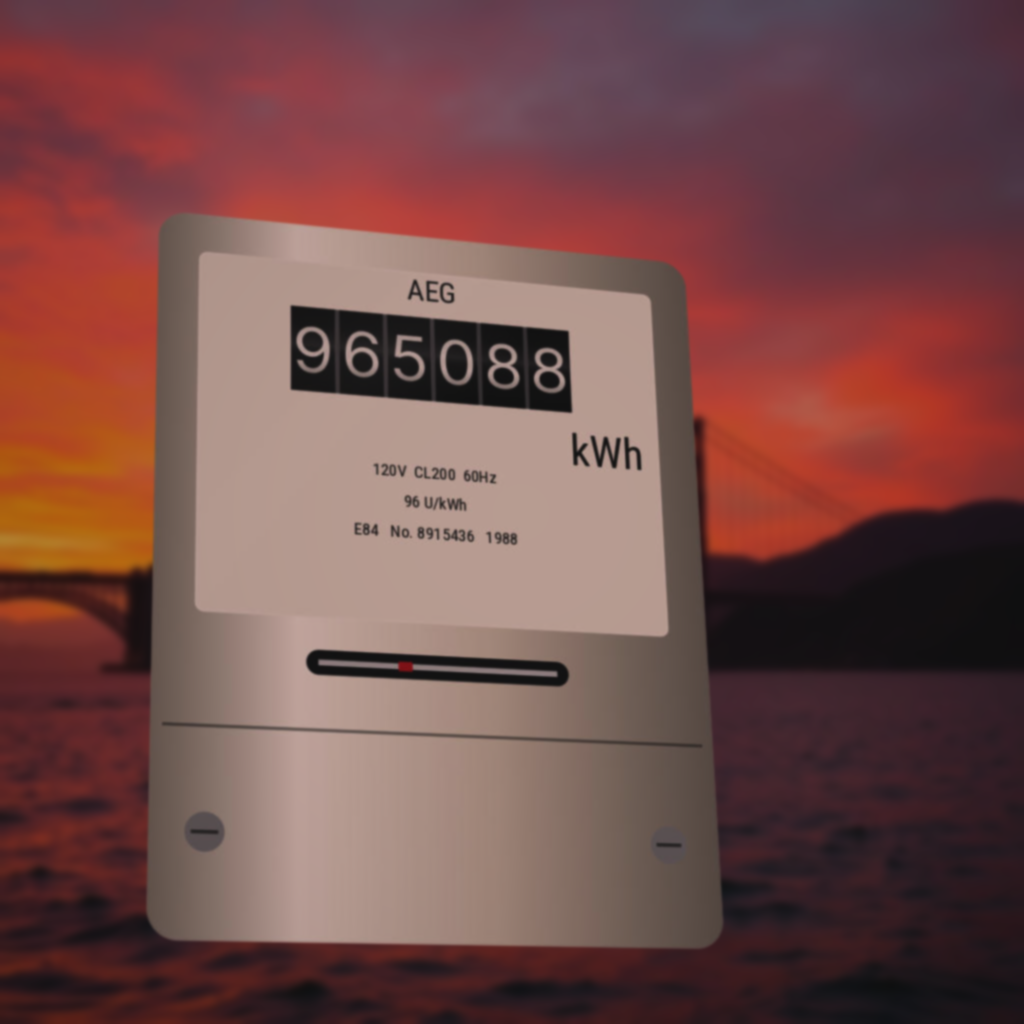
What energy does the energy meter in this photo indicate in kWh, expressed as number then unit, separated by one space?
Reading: 965088 kWh
